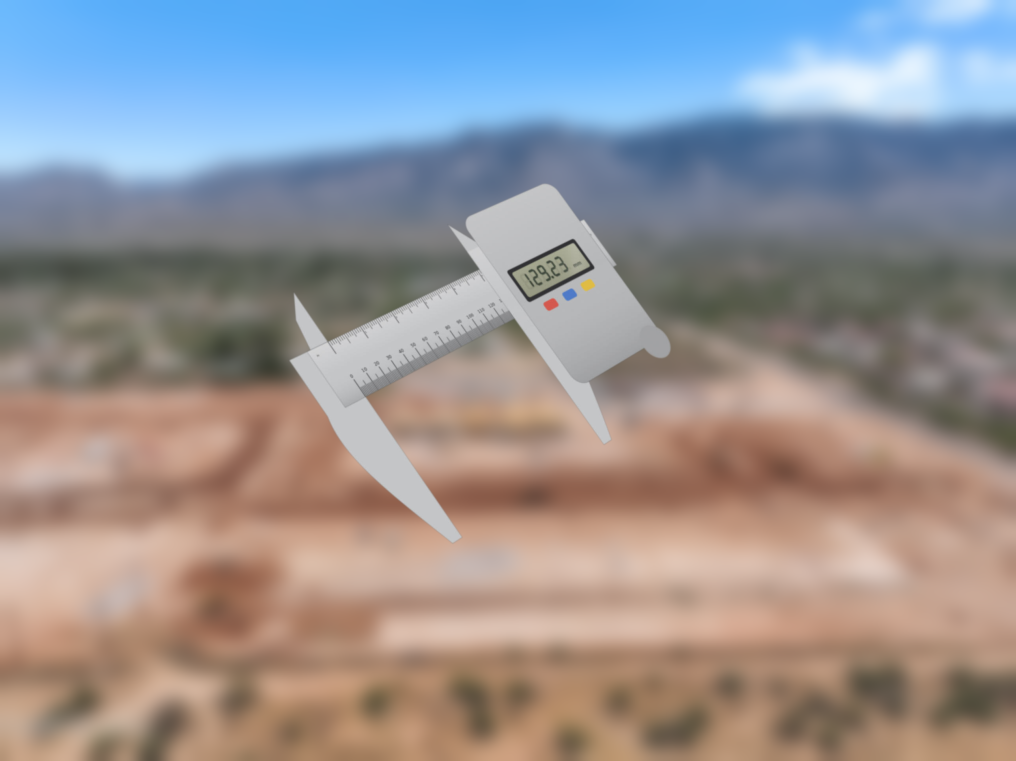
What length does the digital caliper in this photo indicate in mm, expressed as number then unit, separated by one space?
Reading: 129.23 mm
